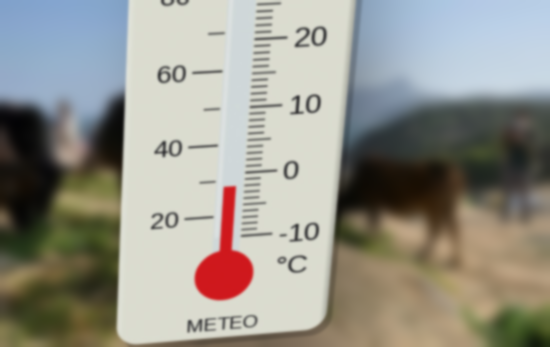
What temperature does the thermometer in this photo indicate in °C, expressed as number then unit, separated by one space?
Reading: -2 °C
